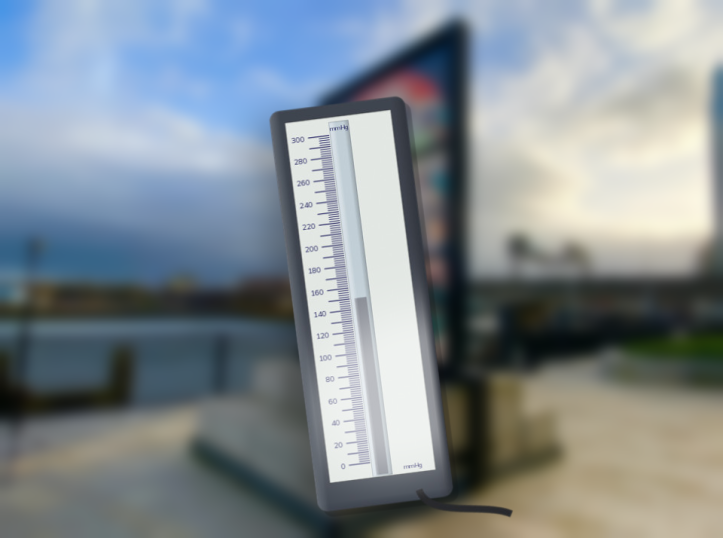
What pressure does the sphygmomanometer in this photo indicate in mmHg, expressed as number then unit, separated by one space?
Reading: 150 mmHg
